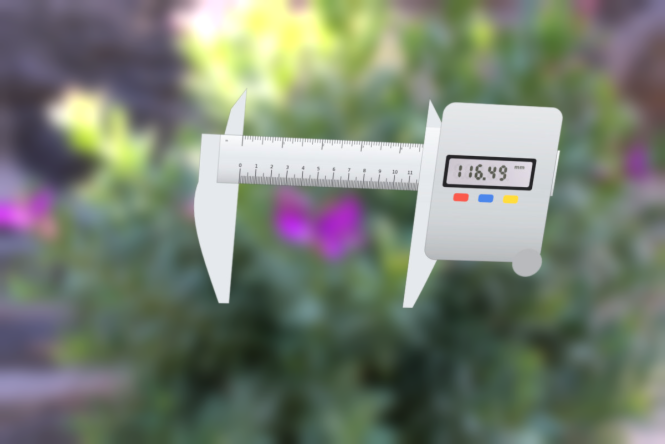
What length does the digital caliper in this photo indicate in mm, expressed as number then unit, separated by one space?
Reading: 116.49 mm
